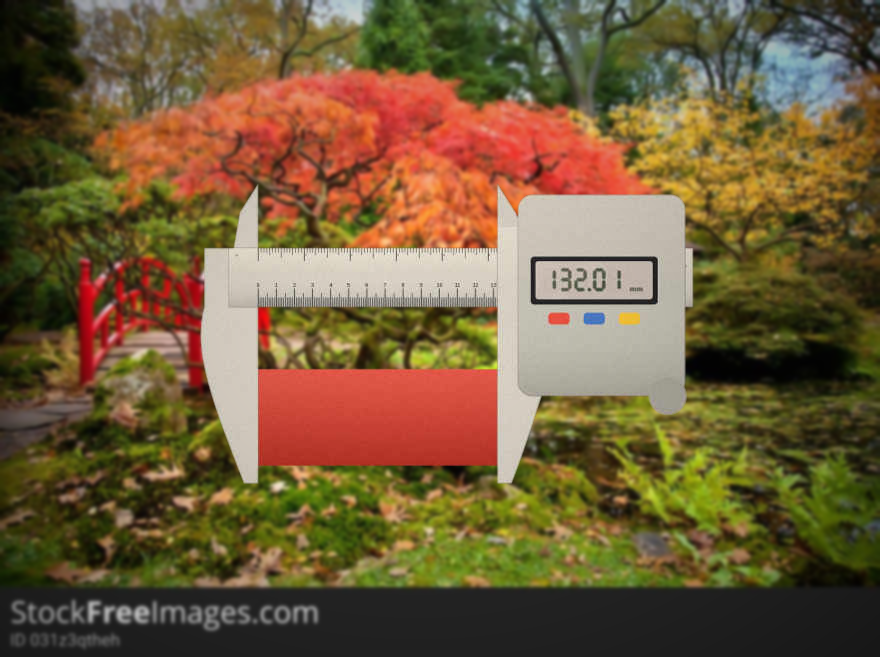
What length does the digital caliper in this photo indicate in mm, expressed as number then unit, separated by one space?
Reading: 132.01 mm
